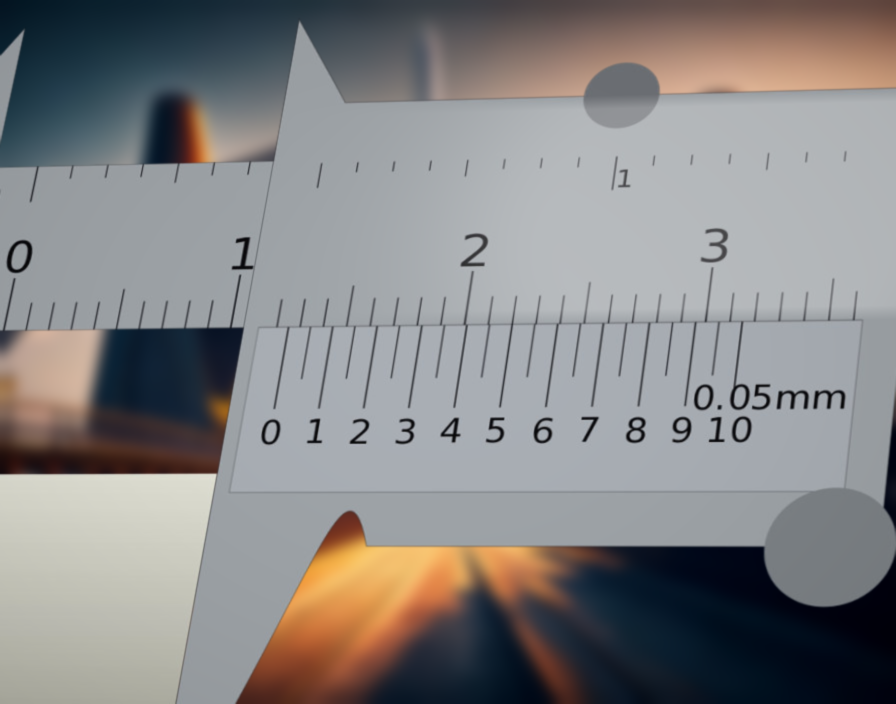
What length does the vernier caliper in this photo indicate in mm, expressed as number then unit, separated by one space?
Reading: 12.5 mm
